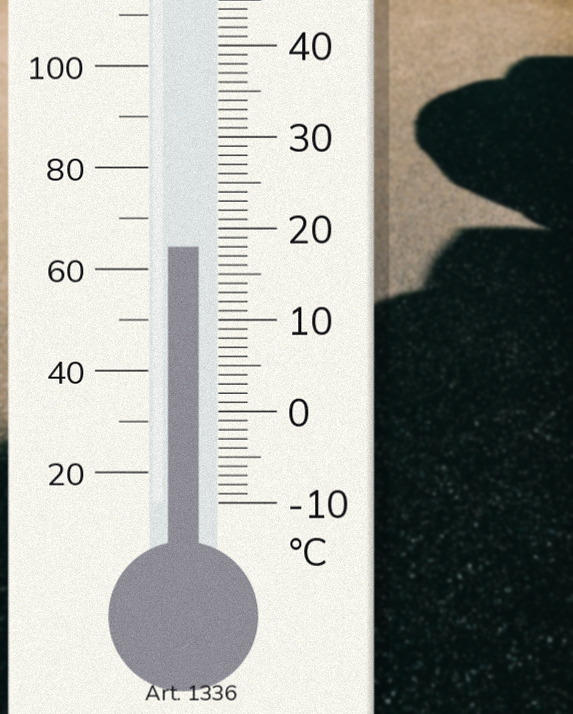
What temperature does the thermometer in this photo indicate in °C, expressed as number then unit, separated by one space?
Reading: 18 °C
